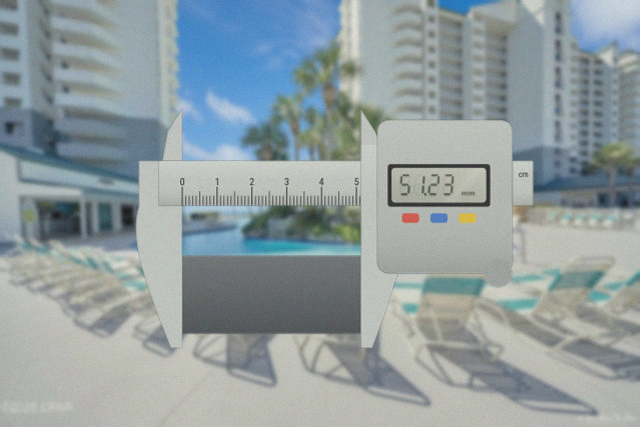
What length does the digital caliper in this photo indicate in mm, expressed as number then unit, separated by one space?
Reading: 51.23 mm
